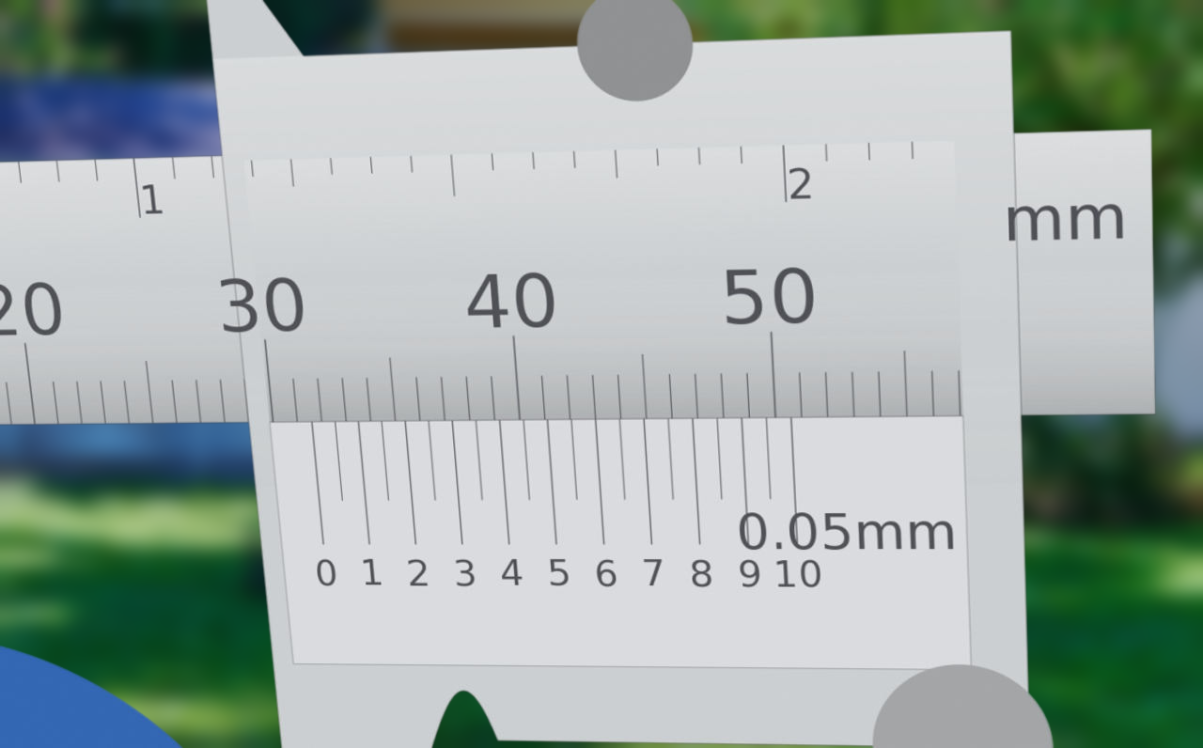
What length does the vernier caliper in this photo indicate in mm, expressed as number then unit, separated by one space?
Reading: 31.60 mm
